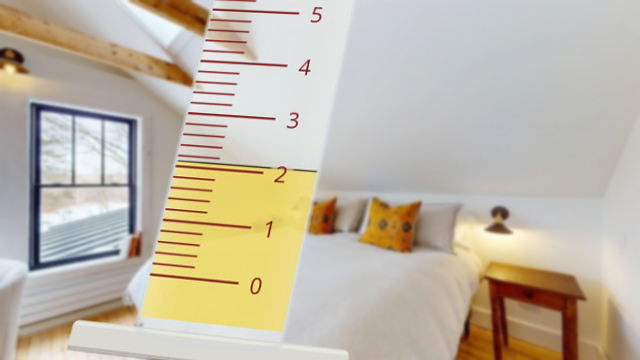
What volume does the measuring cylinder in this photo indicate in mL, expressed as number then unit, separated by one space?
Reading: 2.1 mL
